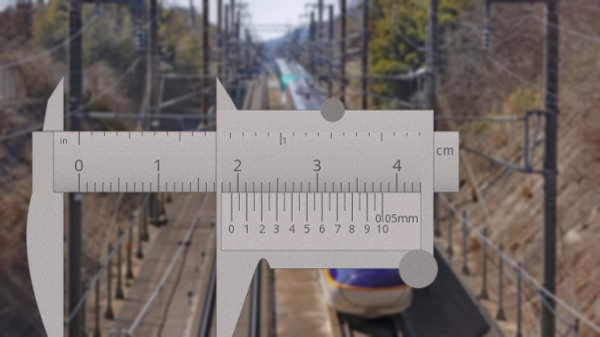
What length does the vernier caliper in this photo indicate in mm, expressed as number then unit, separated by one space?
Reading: 19.2 mm
